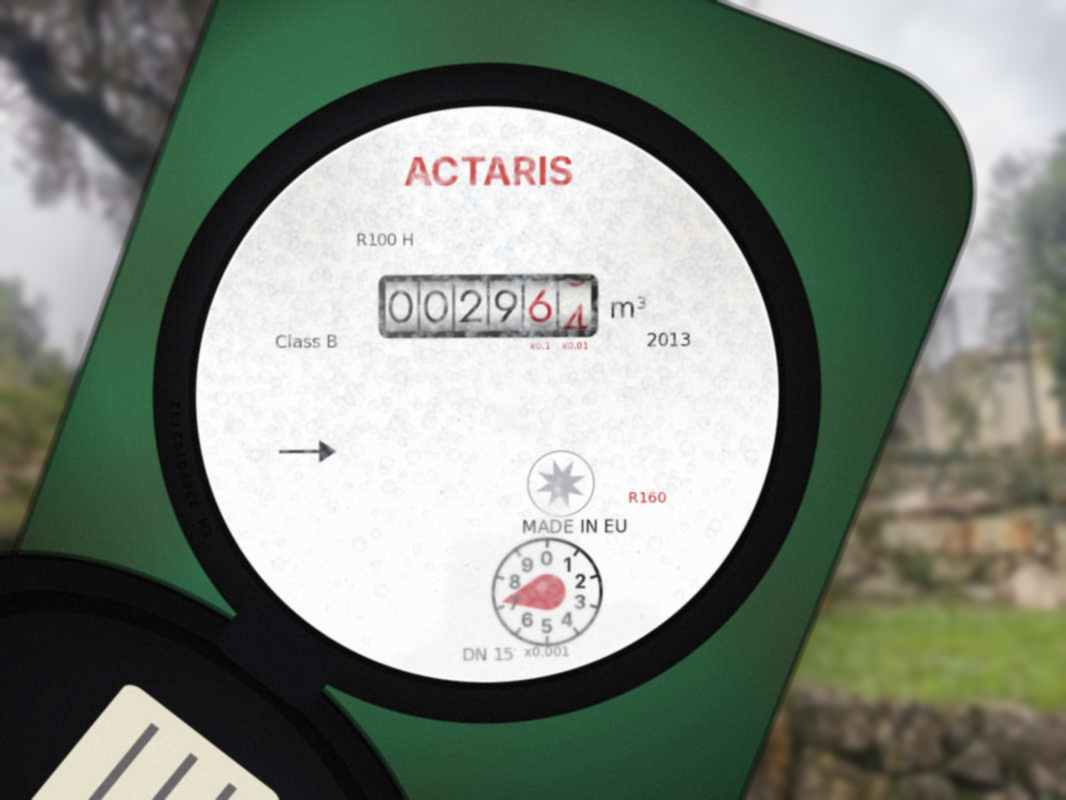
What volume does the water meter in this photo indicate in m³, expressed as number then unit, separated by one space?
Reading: 29.637 m³
